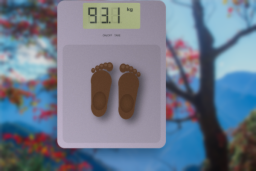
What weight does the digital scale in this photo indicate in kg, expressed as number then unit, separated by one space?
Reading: 93.1 kg
